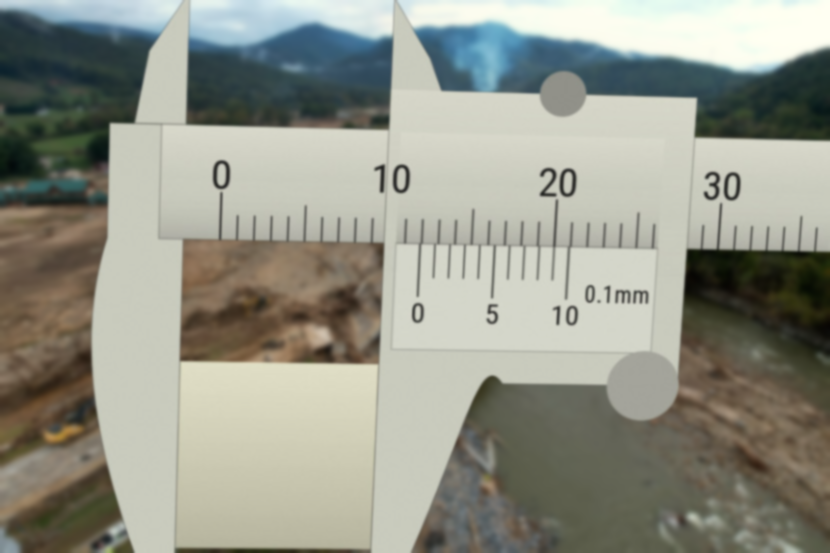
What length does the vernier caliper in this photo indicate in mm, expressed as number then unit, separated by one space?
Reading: 11.9 mm
